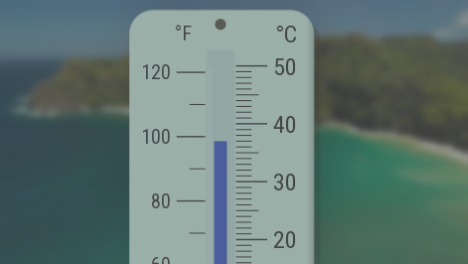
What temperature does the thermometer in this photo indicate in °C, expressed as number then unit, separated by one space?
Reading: 37 °C
